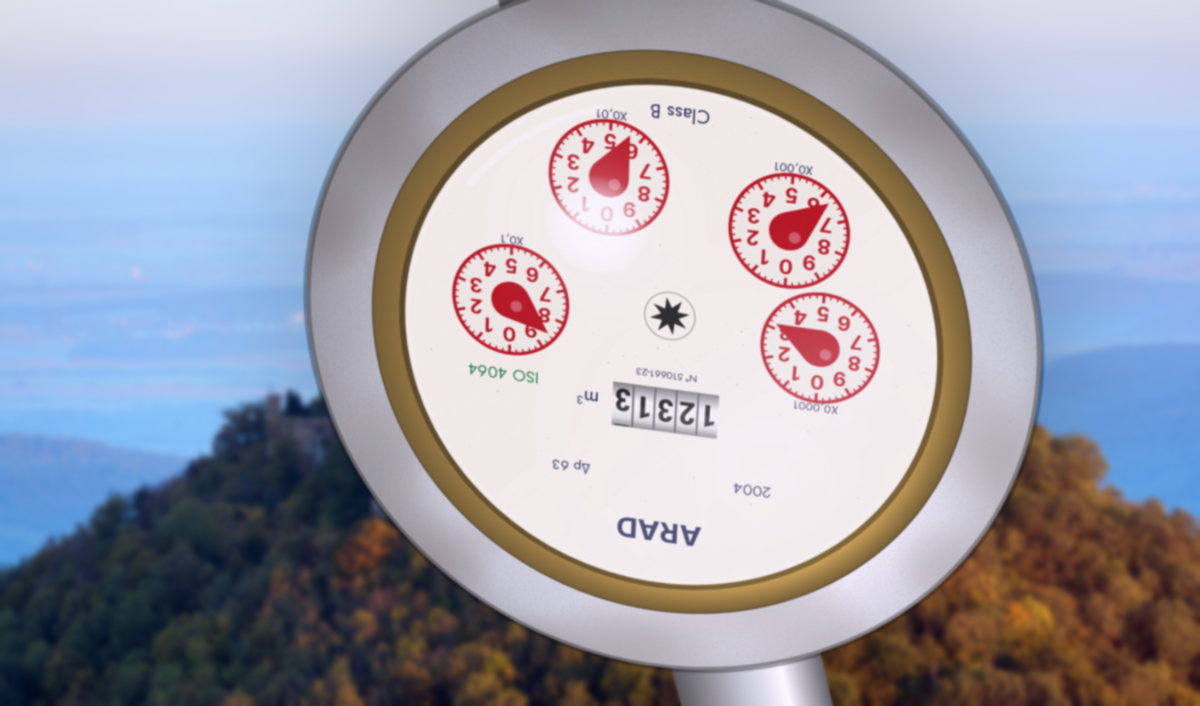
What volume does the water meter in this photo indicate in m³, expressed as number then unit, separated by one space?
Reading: 12312.8563 m³
